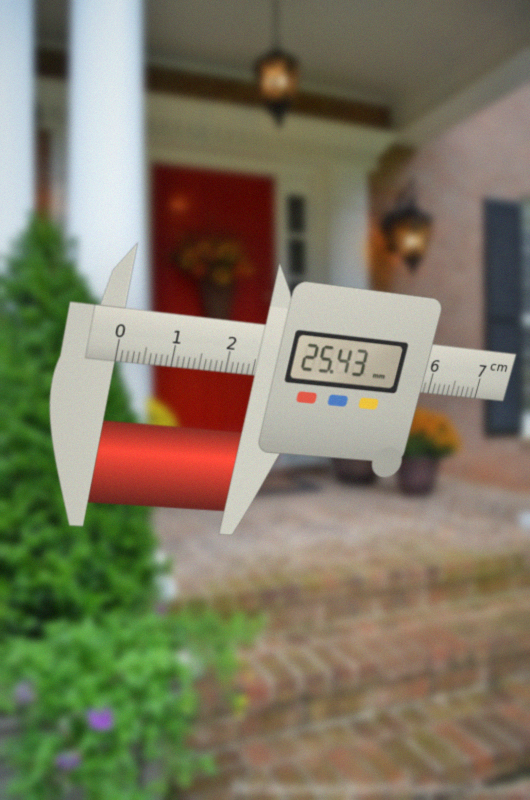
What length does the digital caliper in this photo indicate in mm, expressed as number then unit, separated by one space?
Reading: 25.43 mm
